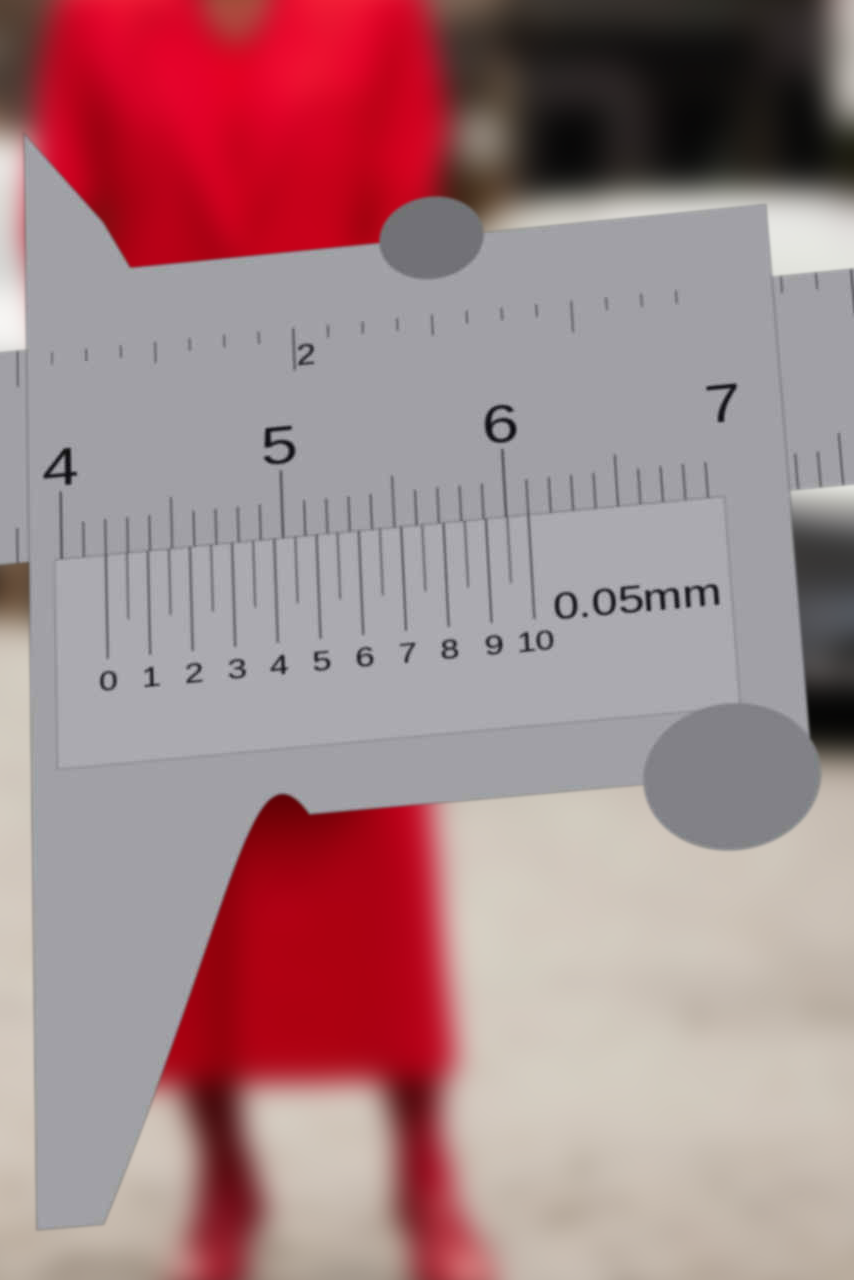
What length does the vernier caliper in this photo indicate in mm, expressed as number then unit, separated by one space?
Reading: 42.0 mm
